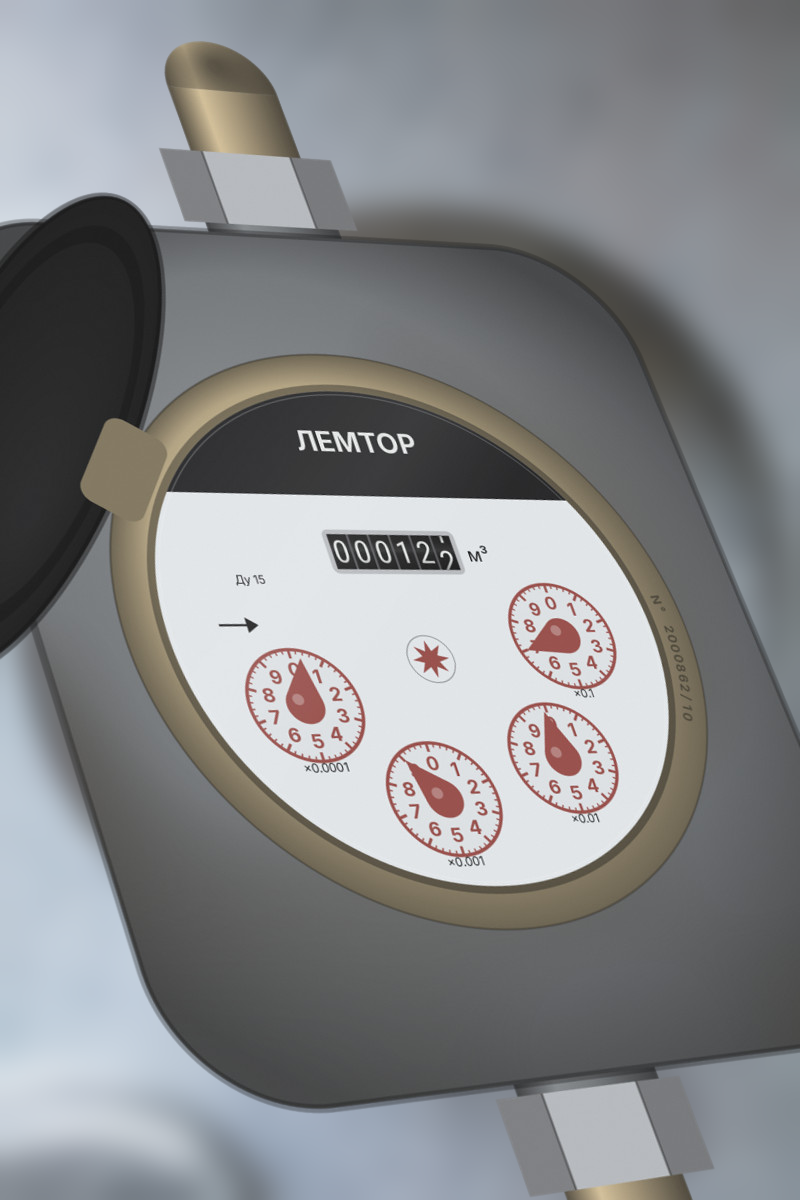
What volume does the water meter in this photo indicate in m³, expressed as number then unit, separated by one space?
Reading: 121.6990 m³
